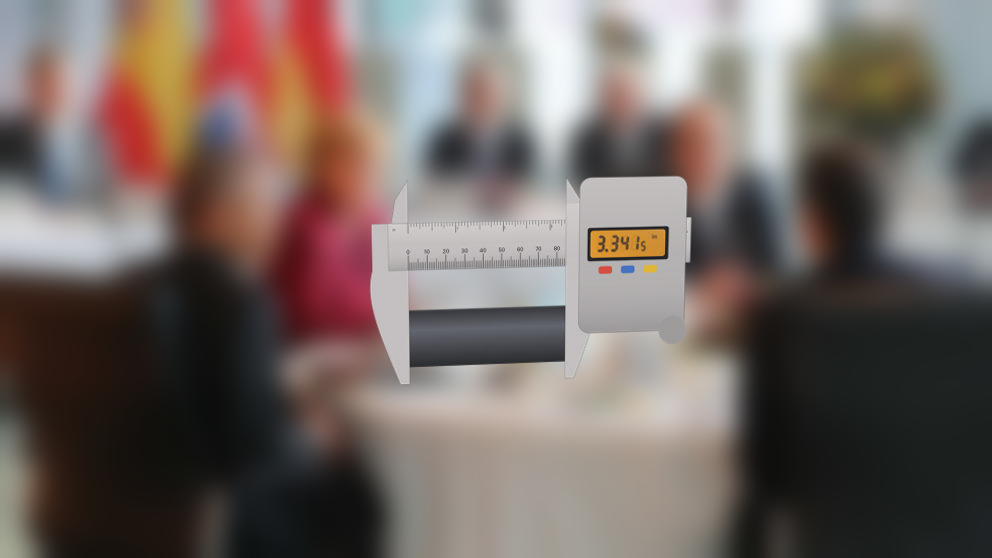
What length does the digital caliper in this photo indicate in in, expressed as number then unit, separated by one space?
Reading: 3.3415 in
